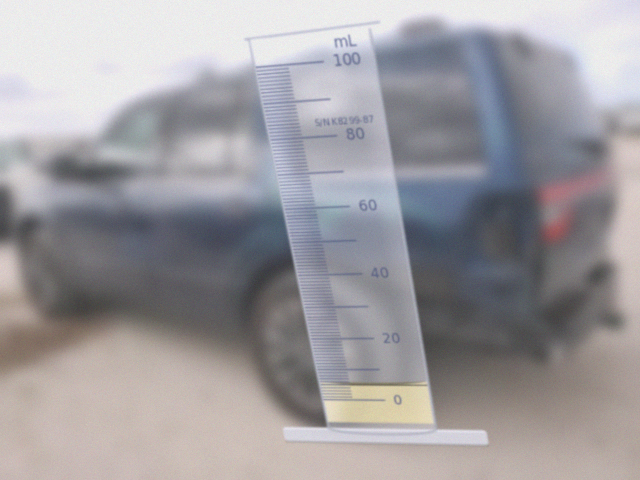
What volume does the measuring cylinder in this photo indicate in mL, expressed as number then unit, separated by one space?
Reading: 5 mL
